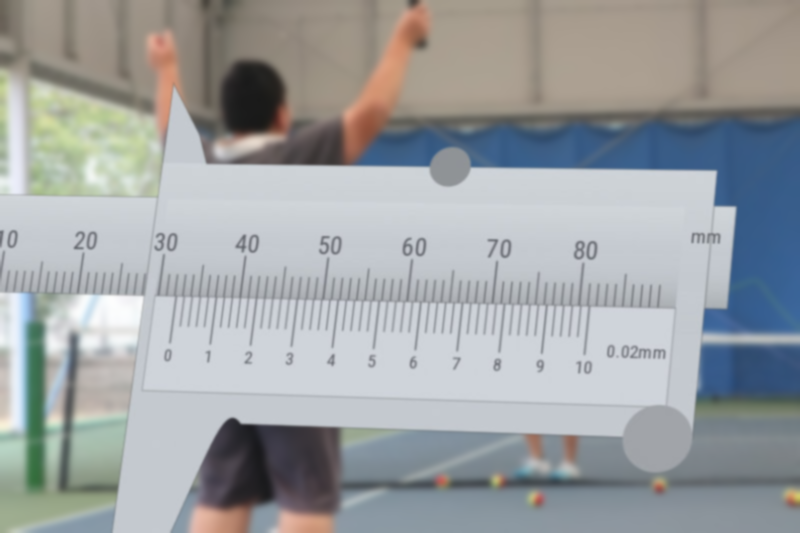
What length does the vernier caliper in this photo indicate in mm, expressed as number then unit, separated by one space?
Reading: 32.2 mm
